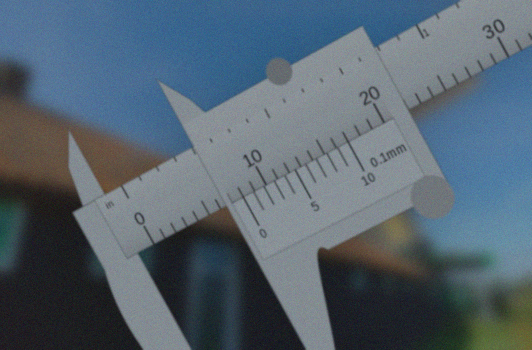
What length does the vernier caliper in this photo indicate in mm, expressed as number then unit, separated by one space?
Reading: 8.0 mm
